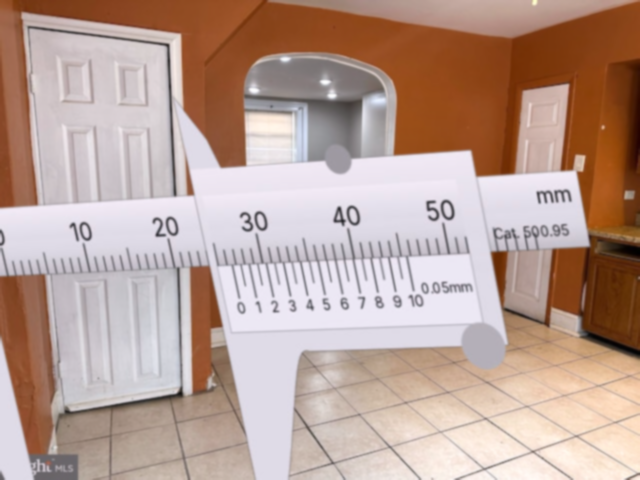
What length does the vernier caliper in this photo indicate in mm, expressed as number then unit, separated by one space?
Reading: 26.6 mm
